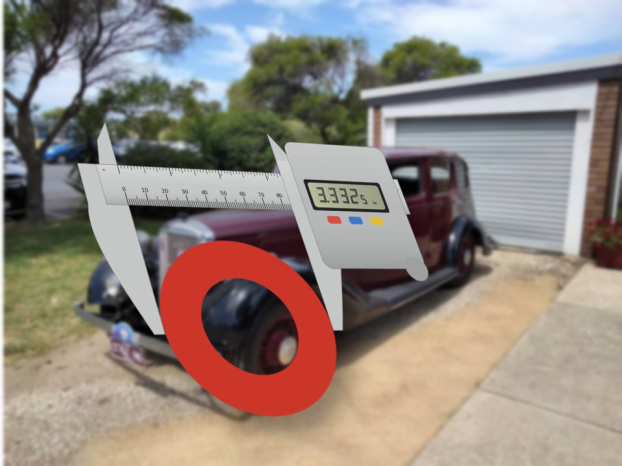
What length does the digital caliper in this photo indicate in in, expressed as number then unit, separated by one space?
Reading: 3.3325 in
